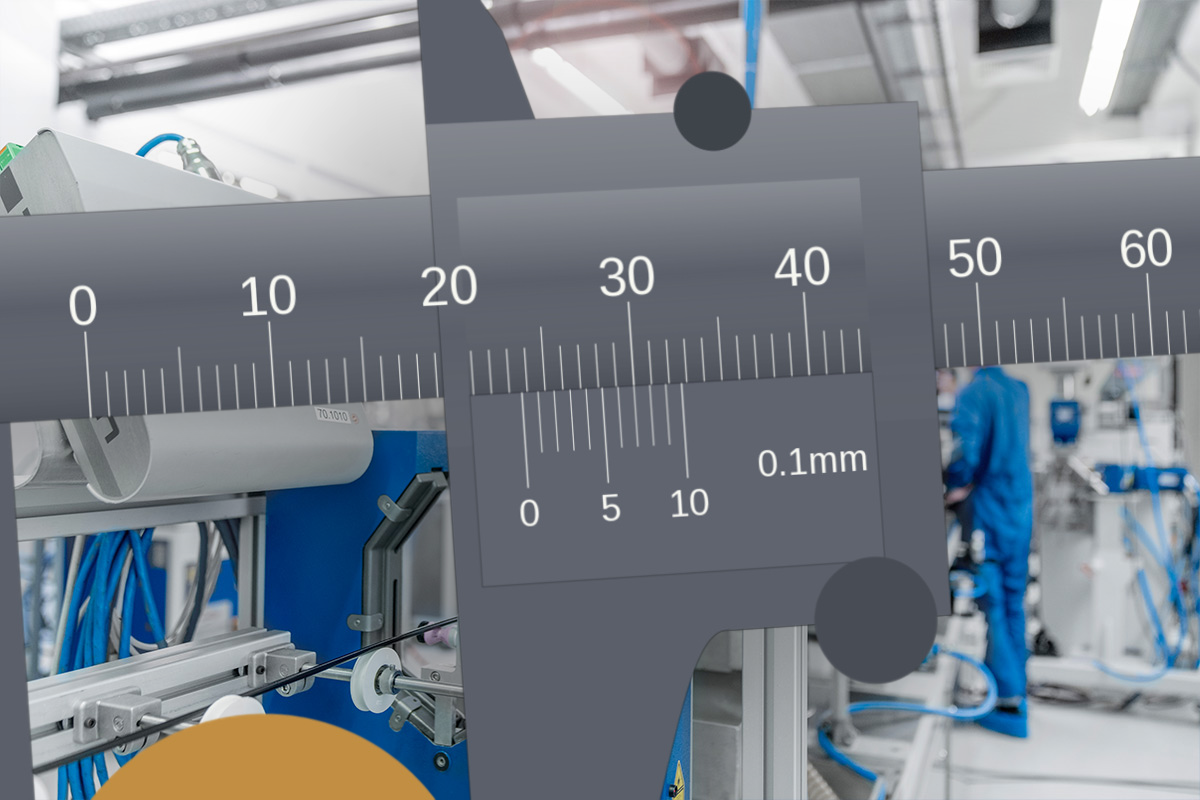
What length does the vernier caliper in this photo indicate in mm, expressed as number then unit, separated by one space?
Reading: 23.7 mm
